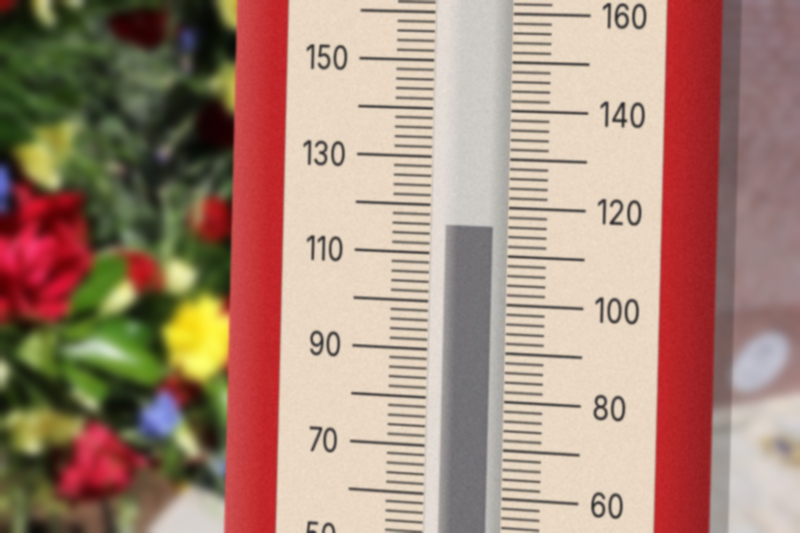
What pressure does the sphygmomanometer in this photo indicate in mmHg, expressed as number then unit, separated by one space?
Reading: 116 mmHg
